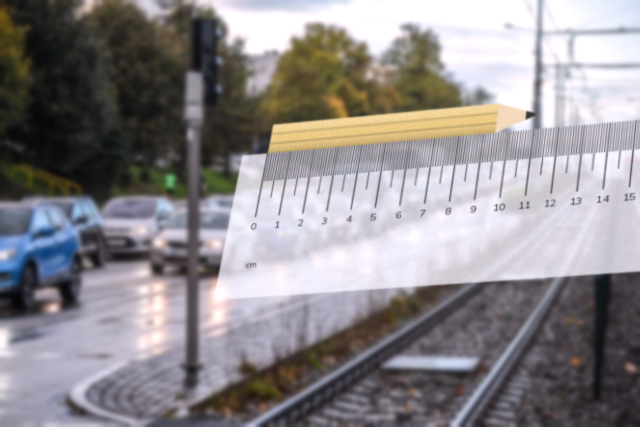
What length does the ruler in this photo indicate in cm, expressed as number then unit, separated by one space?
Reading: 11 cm
